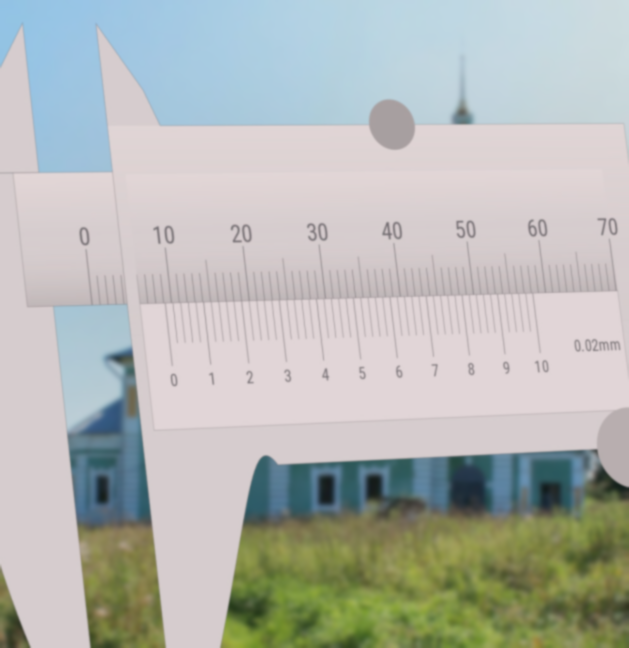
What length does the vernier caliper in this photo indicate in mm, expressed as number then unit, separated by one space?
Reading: 9.2 mm
